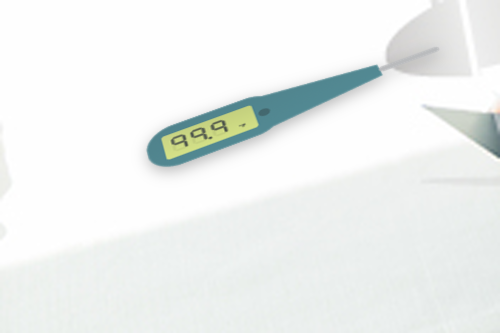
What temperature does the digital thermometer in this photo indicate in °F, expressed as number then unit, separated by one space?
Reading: 99.9 °F
